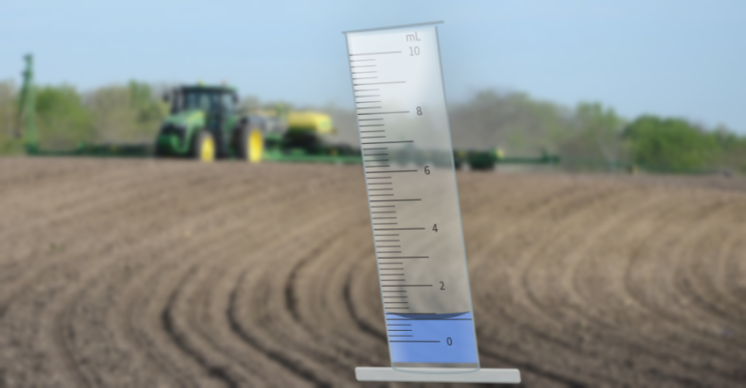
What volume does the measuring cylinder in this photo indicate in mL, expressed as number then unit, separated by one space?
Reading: 0.8 mL
